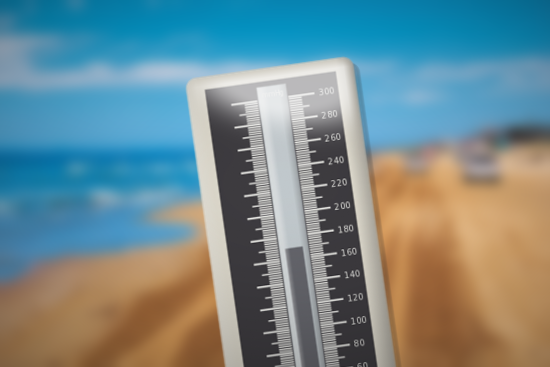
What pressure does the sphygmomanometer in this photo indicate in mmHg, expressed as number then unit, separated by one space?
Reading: 170 mmHg
